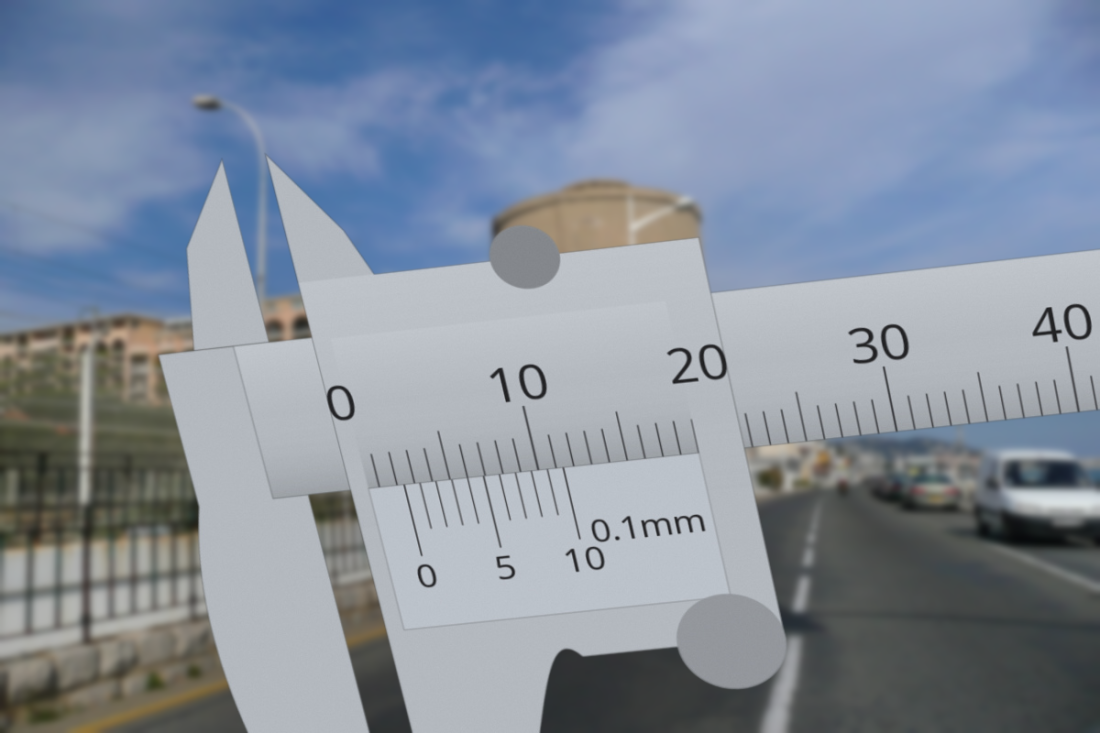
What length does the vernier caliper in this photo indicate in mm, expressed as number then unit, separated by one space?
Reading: 2.4 mm
